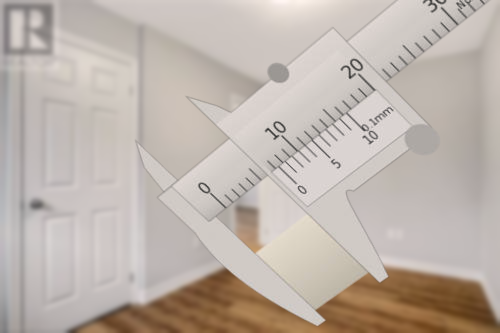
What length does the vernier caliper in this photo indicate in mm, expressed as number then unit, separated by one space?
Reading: 7.4 mm
